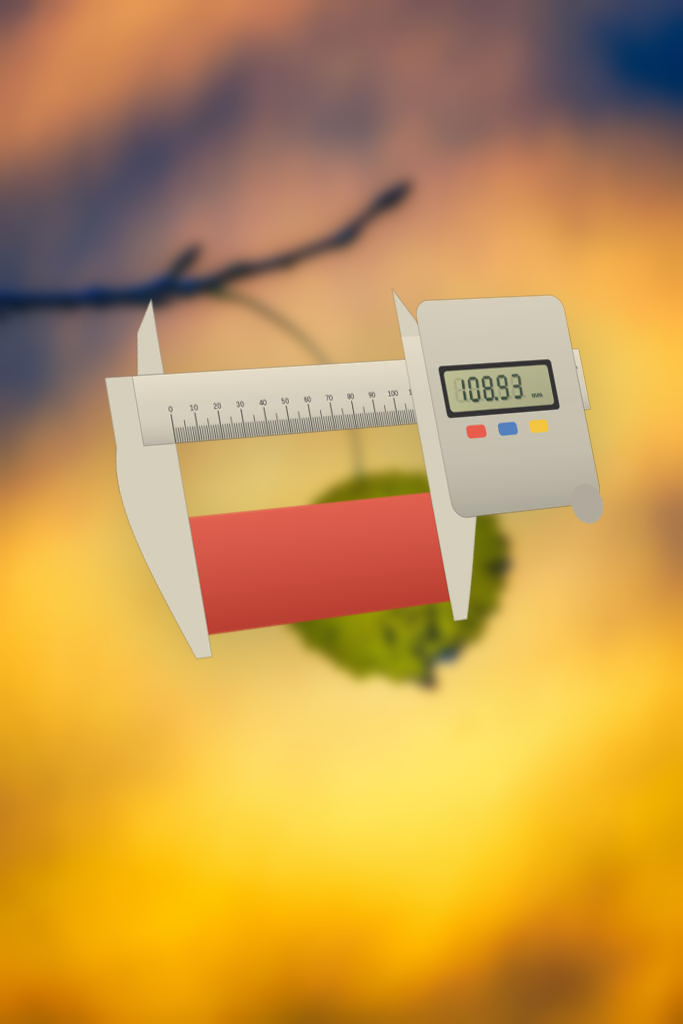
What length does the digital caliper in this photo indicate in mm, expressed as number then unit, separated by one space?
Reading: 108.93 mm
